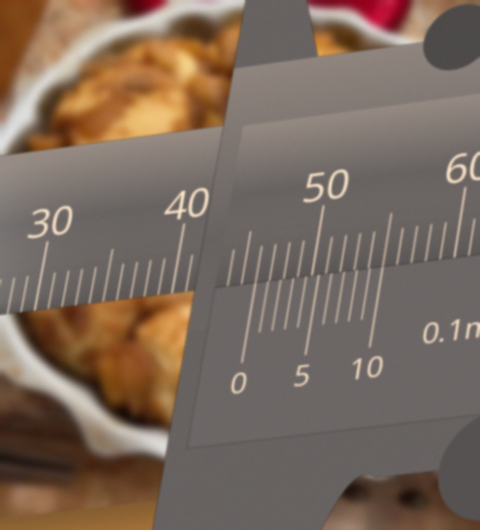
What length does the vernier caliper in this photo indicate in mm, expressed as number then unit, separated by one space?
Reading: 46.0 mm
